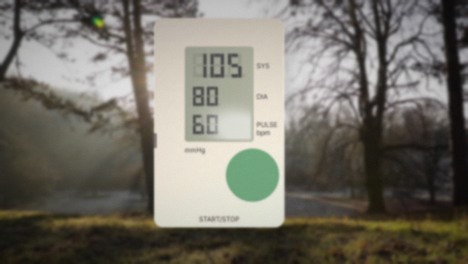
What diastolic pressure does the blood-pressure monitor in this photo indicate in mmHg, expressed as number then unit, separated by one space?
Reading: 80 mmHg
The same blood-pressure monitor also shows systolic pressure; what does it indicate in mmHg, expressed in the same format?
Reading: 105 mmHg
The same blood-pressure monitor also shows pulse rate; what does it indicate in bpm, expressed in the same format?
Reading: 60 bpm
